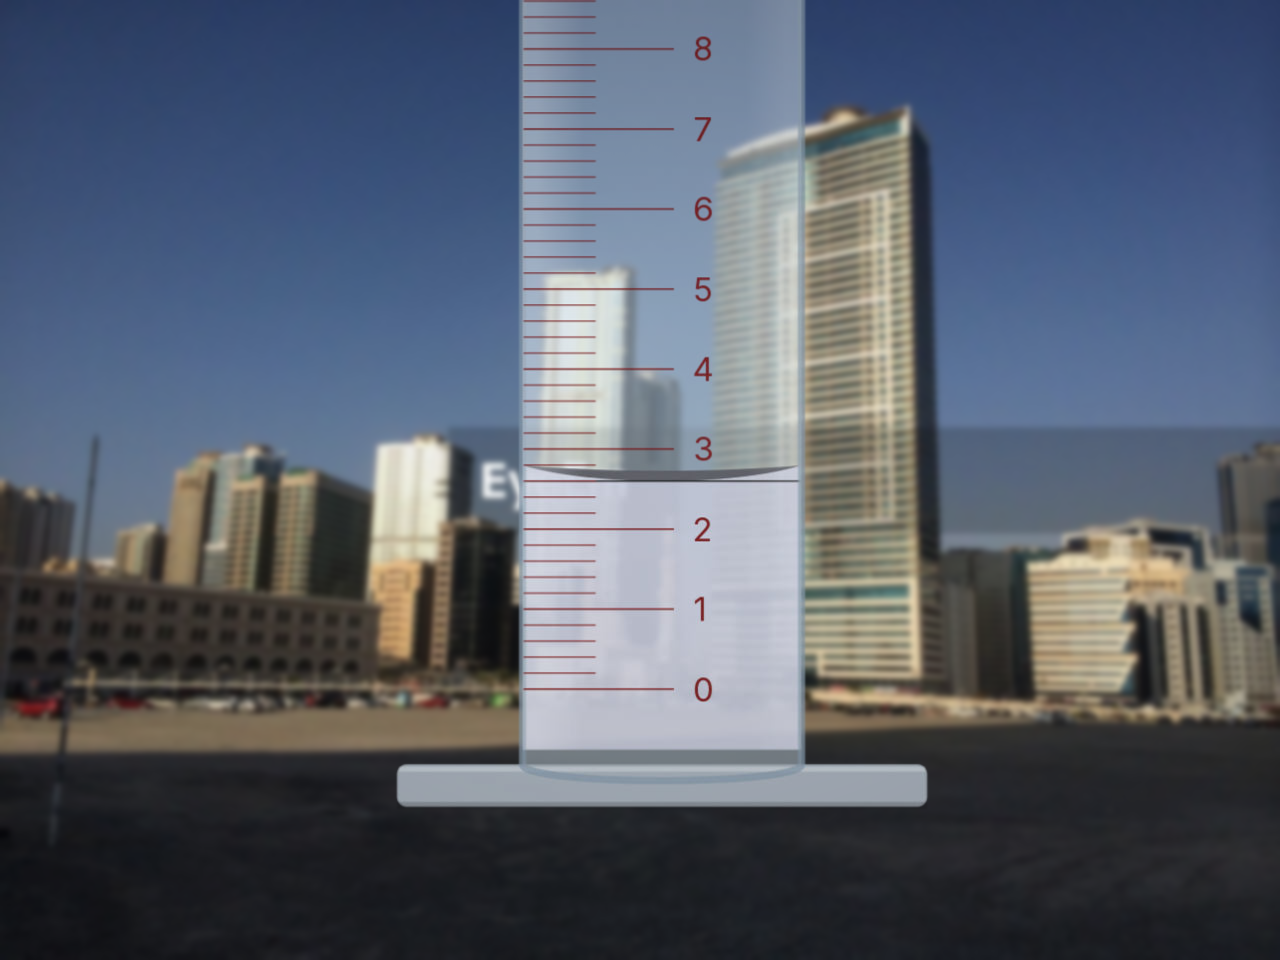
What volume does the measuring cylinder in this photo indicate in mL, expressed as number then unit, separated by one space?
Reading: 2.6 mL
